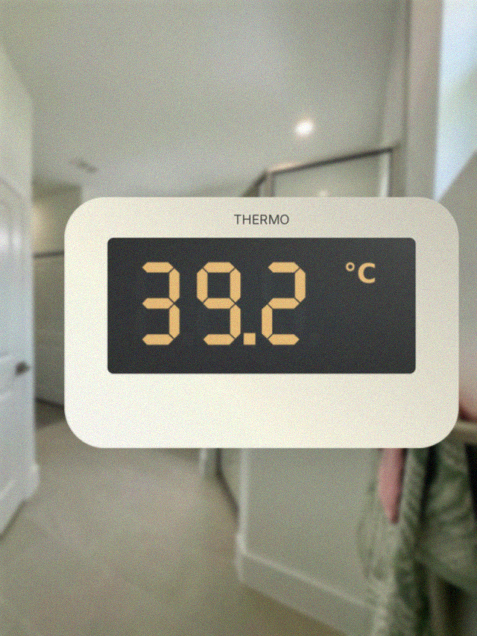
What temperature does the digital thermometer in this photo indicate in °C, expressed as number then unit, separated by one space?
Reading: 39.2 °C
